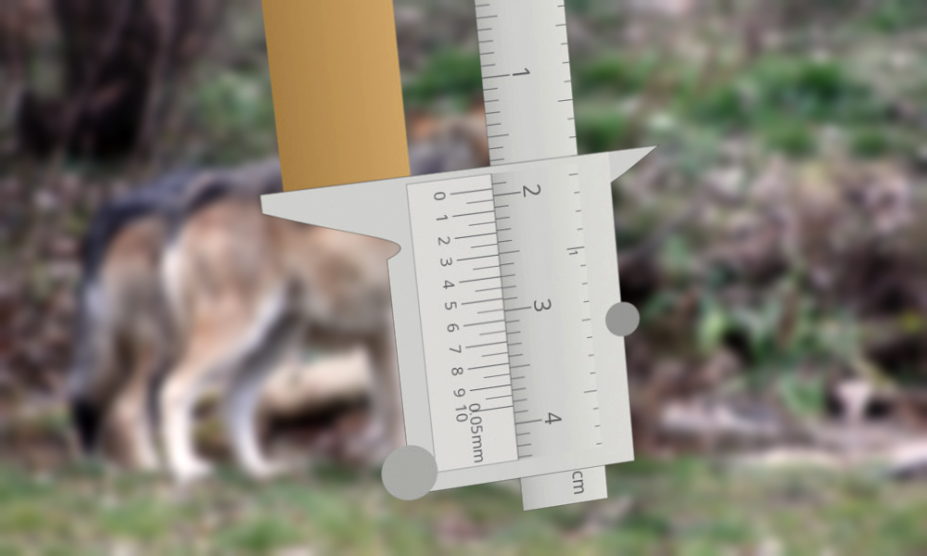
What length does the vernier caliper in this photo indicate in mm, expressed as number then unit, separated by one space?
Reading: 19.4 mm
